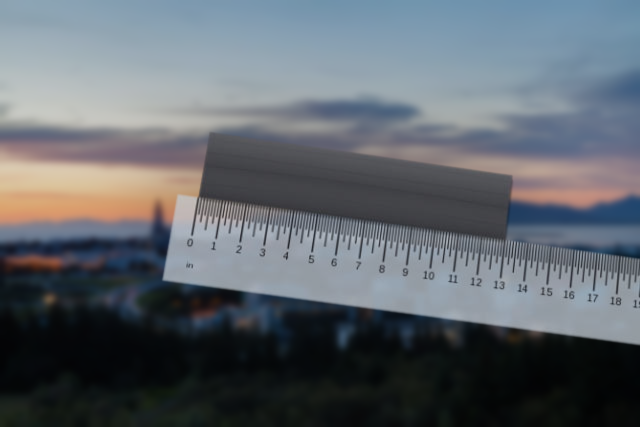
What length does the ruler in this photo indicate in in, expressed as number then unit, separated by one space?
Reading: 13 in
